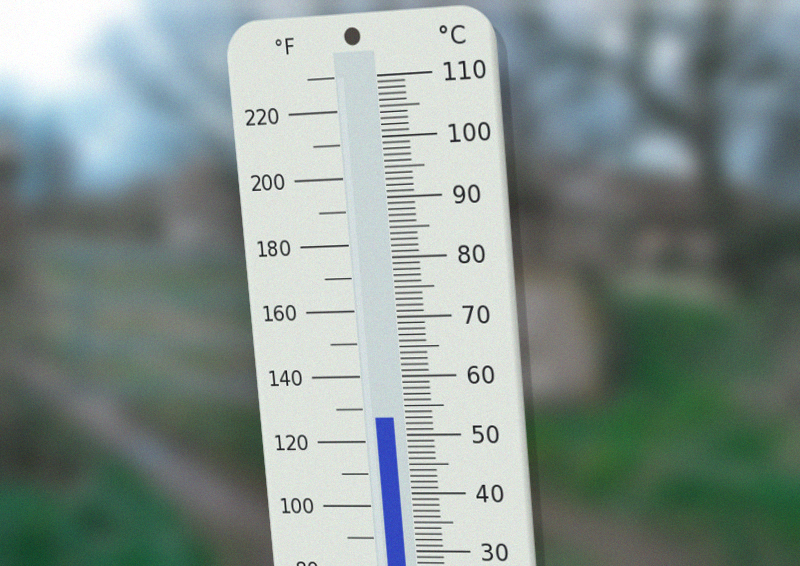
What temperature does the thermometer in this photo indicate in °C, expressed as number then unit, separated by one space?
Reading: 53 °C
